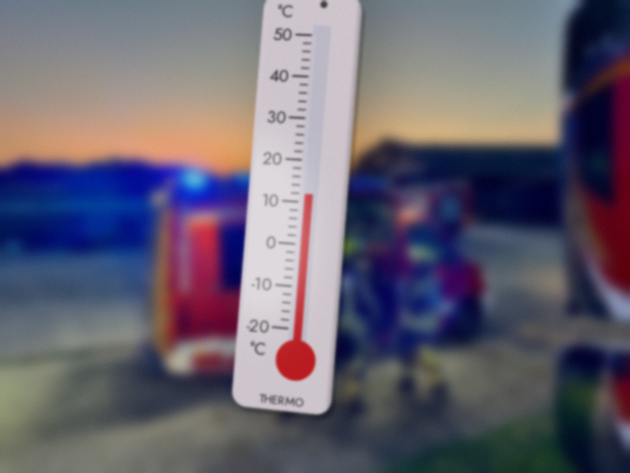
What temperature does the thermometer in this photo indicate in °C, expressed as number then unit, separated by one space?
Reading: 12 °C
